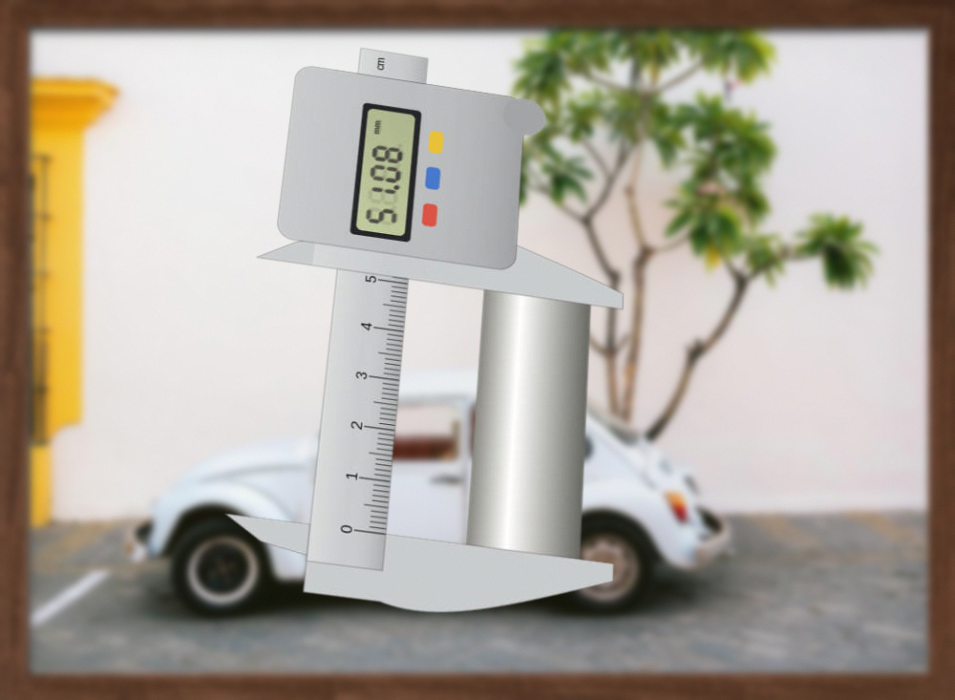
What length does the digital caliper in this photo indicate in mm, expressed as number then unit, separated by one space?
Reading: 51.08 mm
